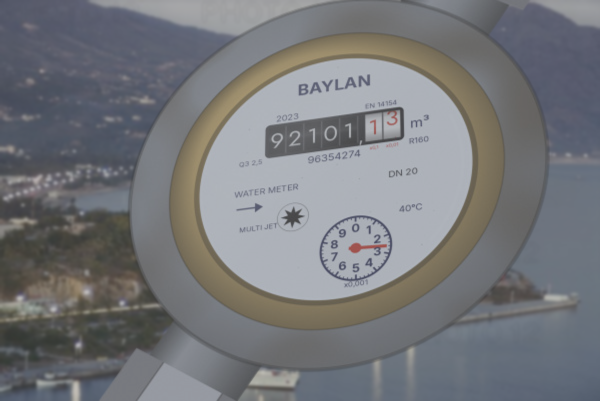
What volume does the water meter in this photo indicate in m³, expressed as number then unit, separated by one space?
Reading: 92101.132 m³
